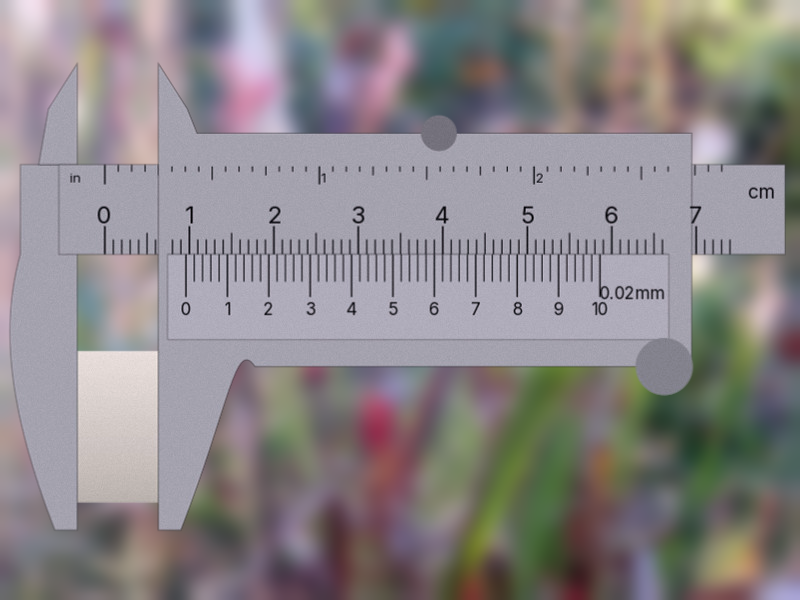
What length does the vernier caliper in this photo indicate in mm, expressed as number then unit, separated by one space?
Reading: 9.6 mm
